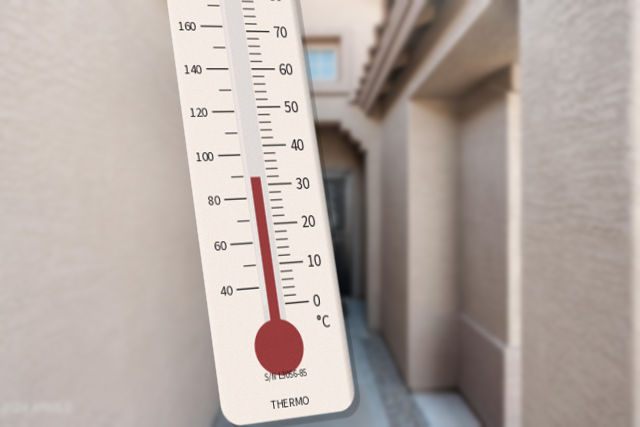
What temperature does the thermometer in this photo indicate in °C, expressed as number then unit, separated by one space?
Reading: 32 °C
